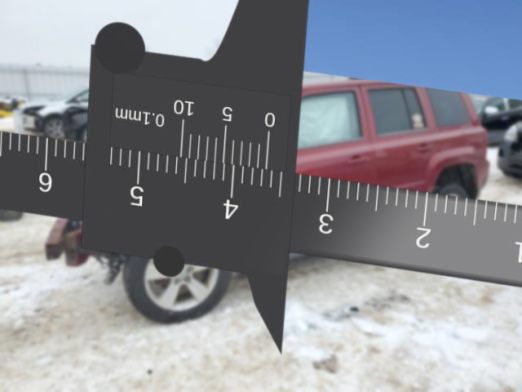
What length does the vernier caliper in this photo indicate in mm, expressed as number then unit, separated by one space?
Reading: 36.6 mm
